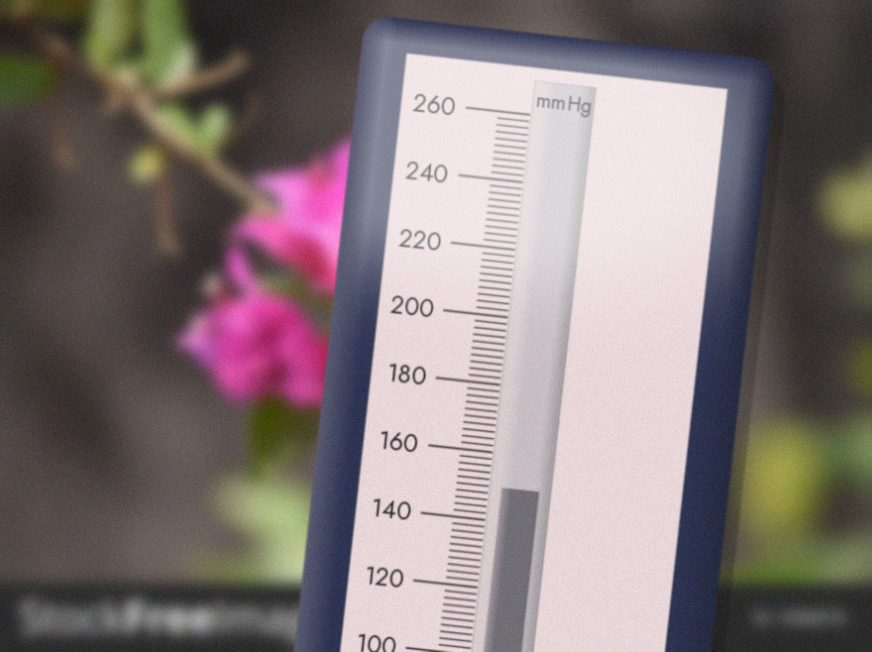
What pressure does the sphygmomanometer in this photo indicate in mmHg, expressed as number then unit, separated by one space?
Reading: 150 mmHg
